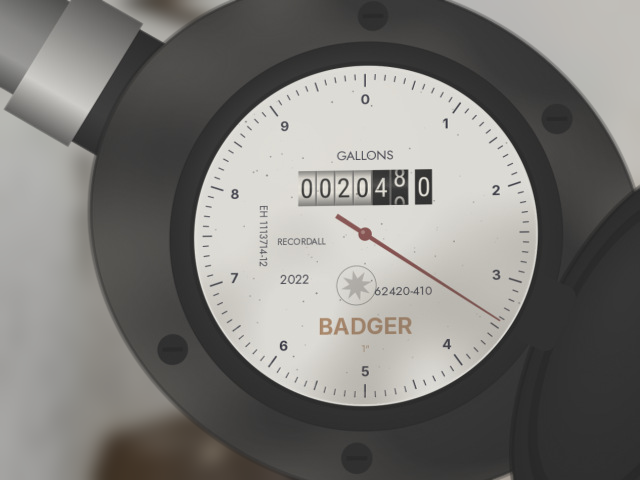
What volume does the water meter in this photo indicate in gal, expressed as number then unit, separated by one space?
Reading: 20483.4 gal
